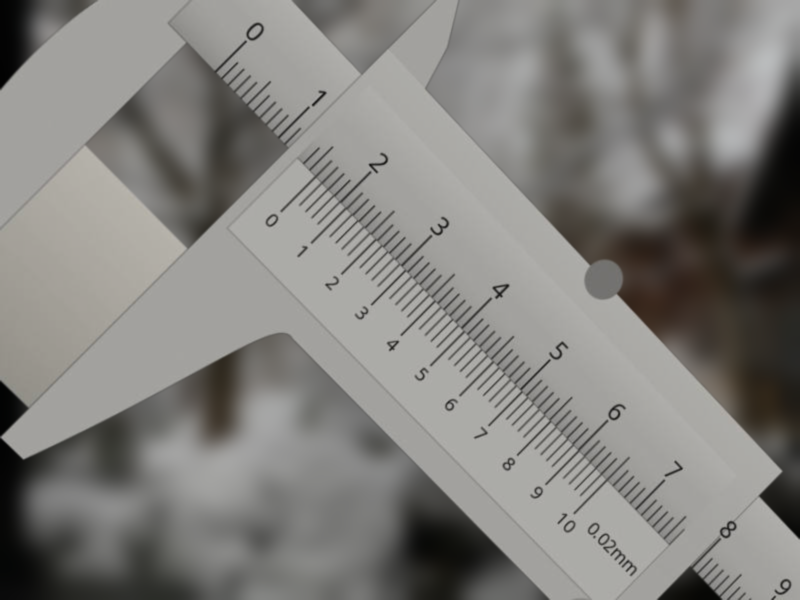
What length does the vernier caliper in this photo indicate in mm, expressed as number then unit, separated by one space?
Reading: 16.0 mm
